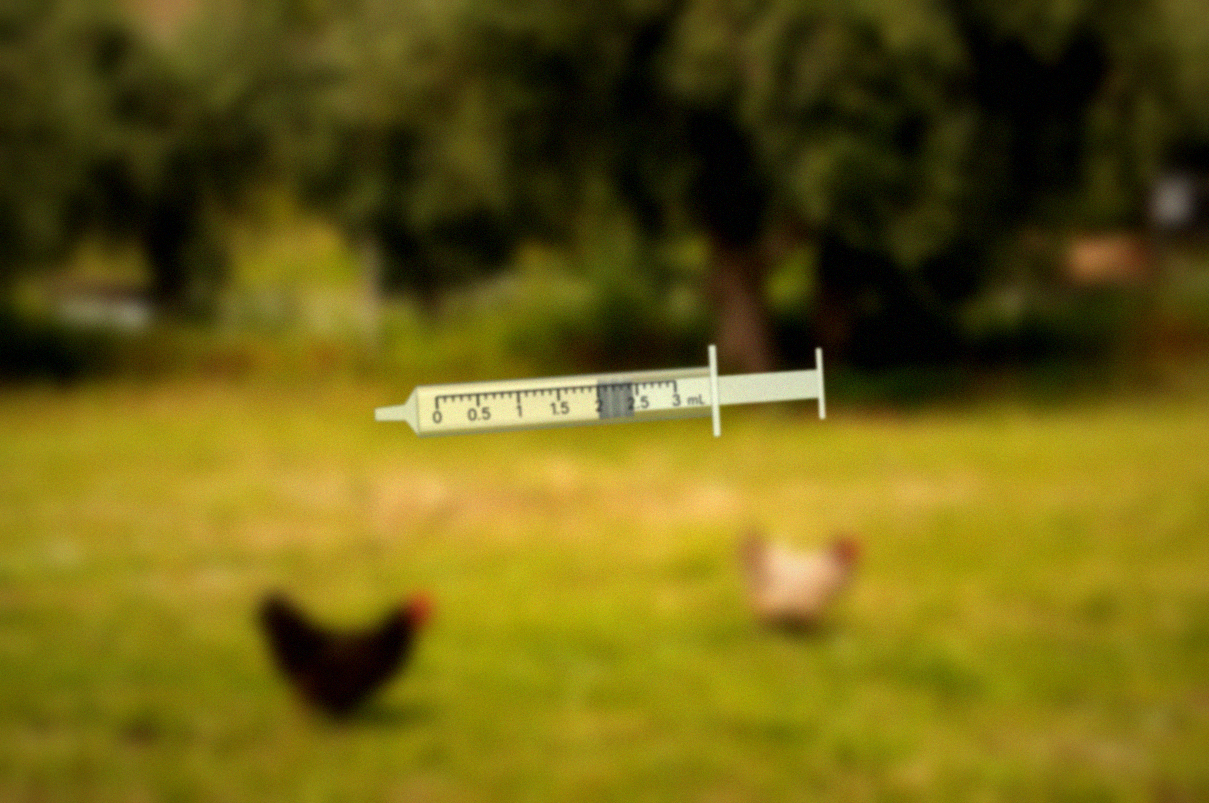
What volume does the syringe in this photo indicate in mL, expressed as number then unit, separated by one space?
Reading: 2 mL
